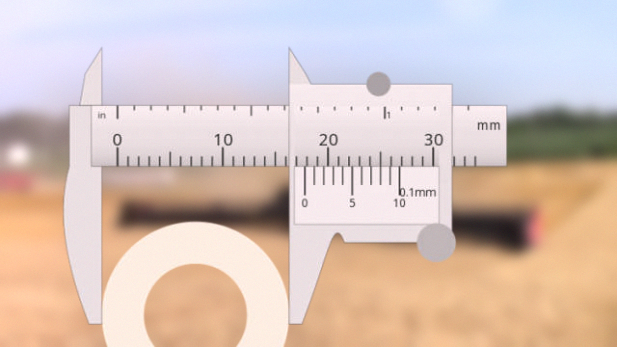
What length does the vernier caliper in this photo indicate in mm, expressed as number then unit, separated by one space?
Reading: 17.8 mm
